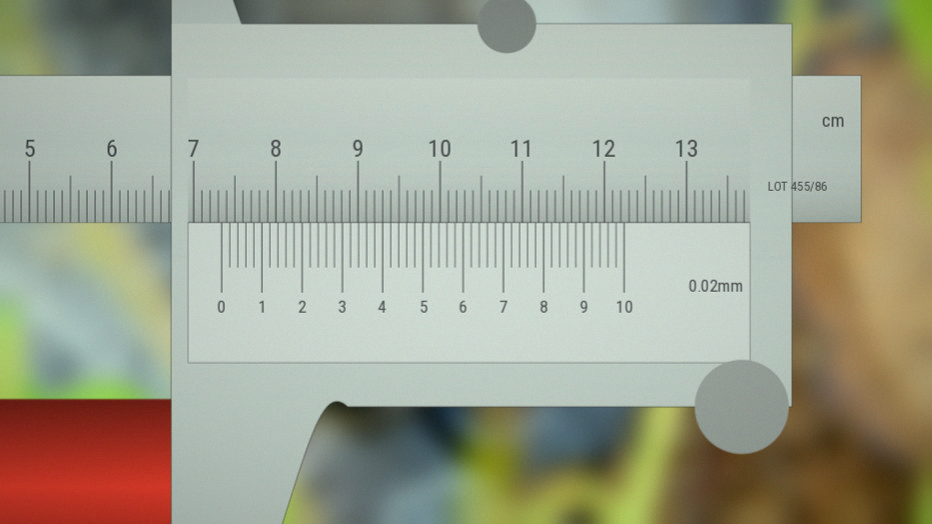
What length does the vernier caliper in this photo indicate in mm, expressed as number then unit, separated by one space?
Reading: 73.4 mm
